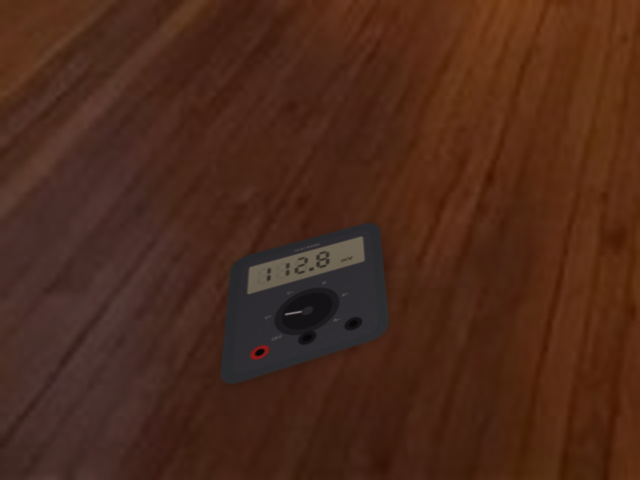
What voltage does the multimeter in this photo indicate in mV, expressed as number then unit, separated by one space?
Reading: 112.8 mV
